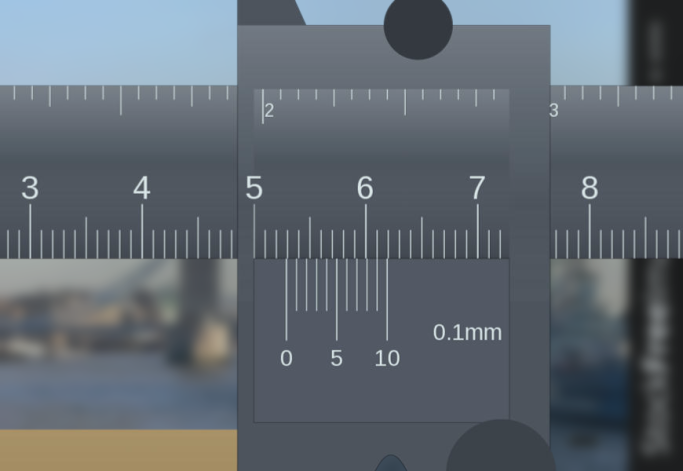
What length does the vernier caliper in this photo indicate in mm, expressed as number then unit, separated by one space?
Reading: 52.9 mm
